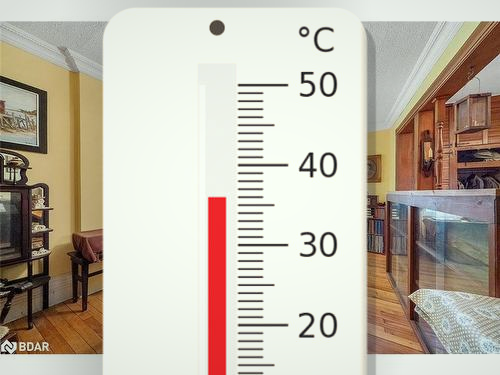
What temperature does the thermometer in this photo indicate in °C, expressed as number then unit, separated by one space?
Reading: 36 °C
